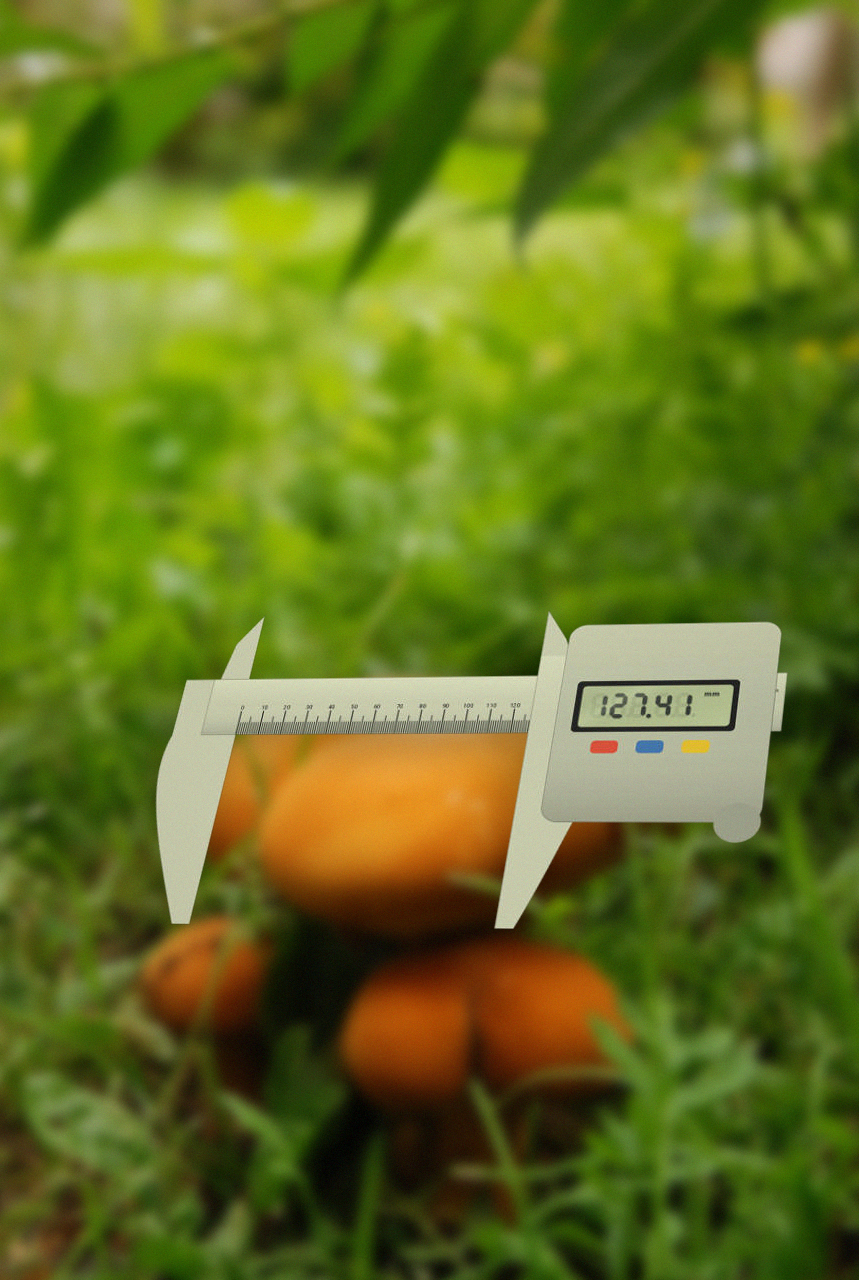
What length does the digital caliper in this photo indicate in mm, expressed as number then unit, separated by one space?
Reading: 127.41 mm
